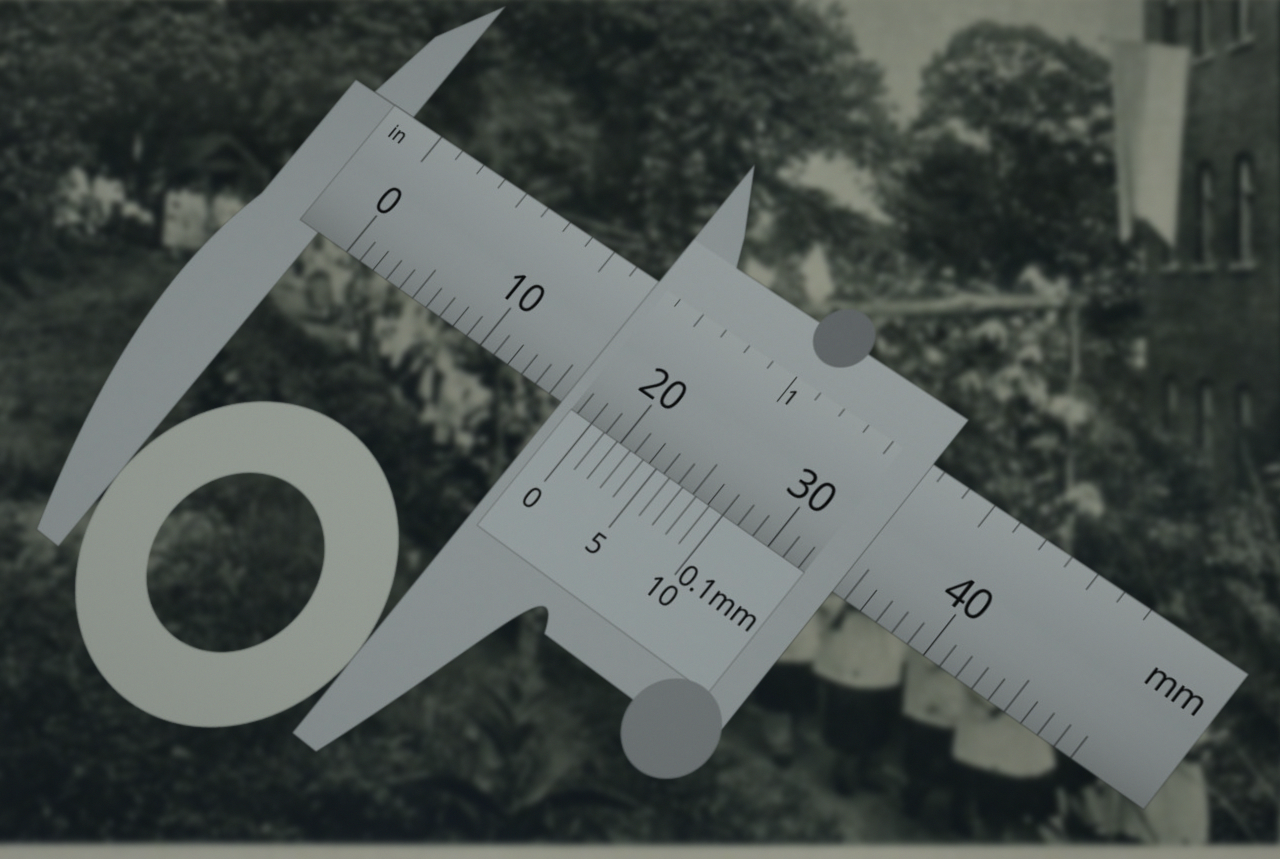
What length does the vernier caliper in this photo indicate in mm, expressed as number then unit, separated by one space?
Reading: 18.0 mm
